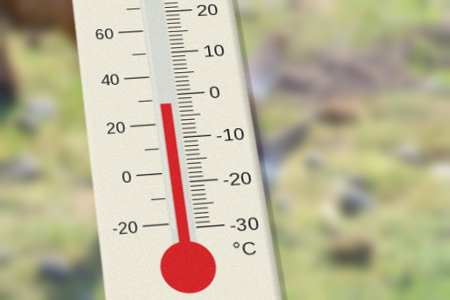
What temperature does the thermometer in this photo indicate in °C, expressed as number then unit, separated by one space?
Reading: -2 °C
